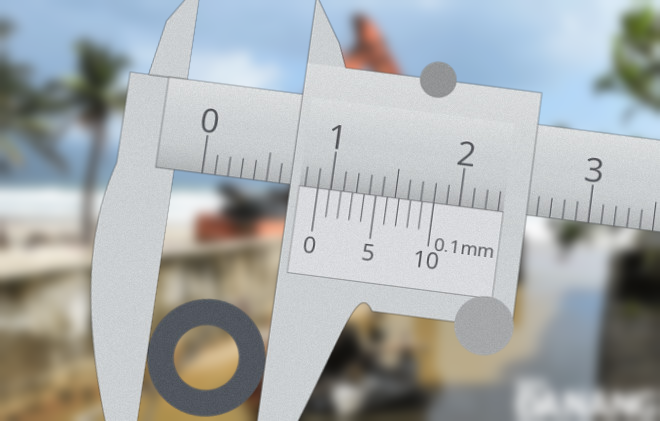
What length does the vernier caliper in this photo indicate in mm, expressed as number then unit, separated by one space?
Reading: 9.0 mm
